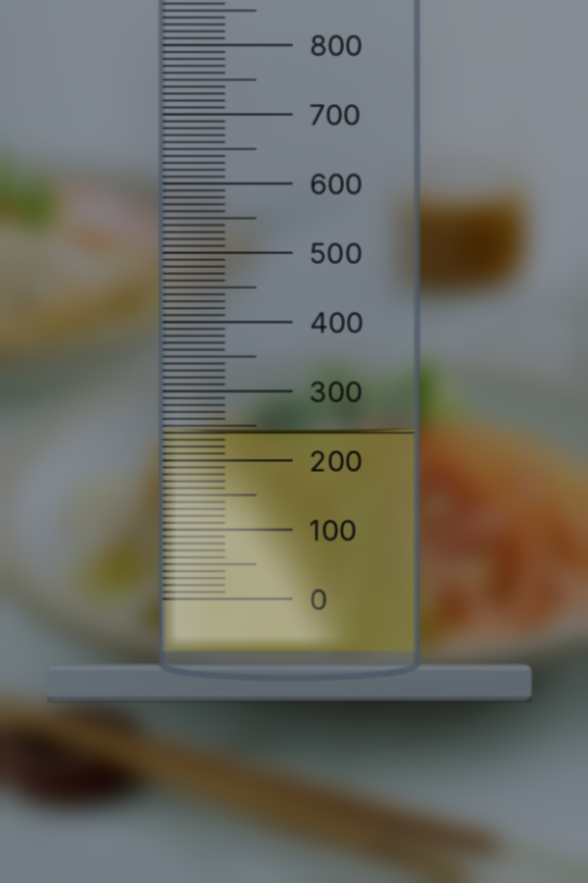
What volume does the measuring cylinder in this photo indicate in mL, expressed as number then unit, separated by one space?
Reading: 240 mL
